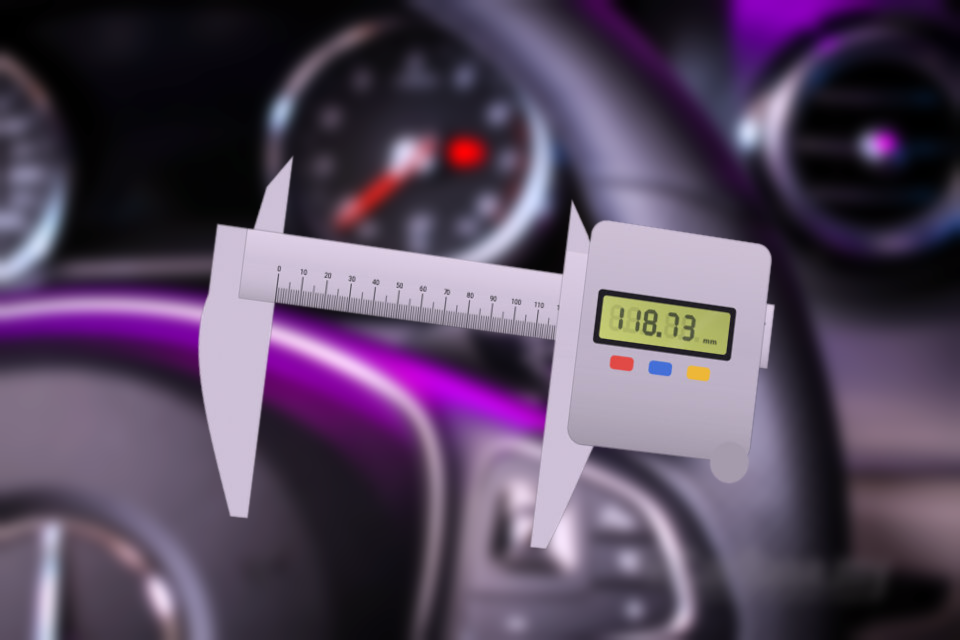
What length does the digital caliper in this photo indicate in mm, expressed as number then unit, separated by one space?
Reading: 118.73 mm
